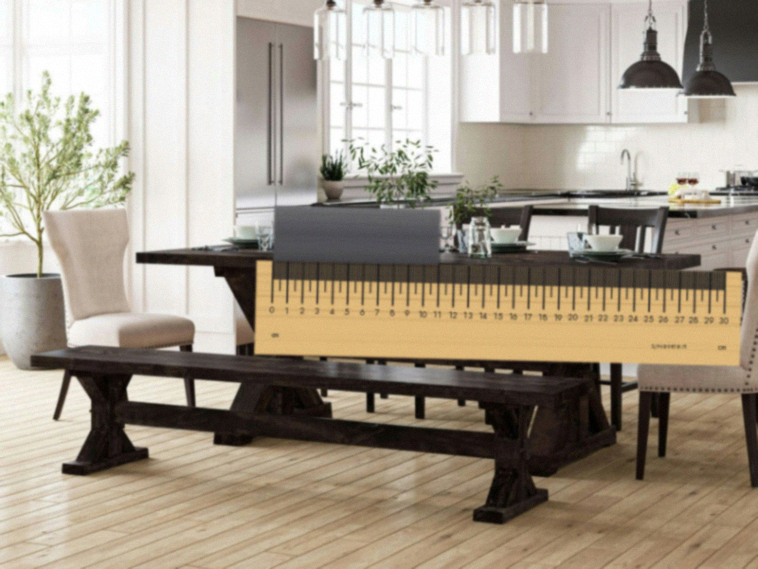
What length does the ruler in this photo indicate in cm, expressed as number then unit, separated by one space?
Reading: 11 cm
